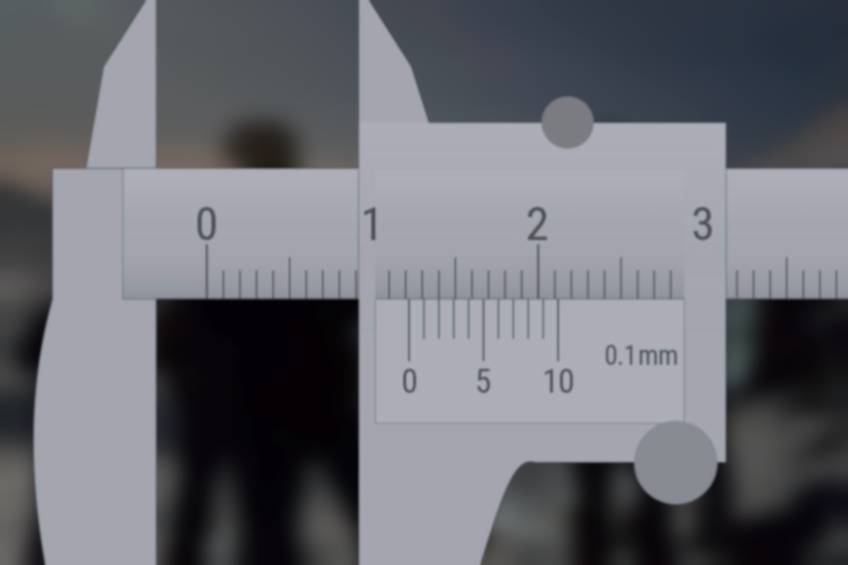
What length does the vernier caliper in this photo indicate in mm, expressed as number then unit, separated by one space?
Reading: 12.2 mm
